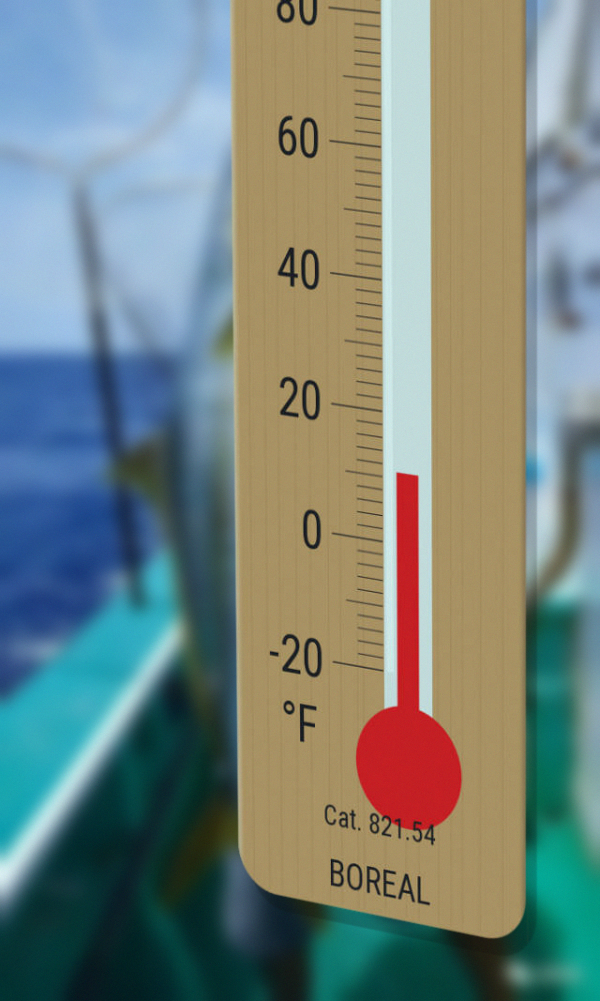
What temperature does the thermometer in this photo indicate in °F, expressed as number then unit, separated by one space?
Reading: 11 °F
